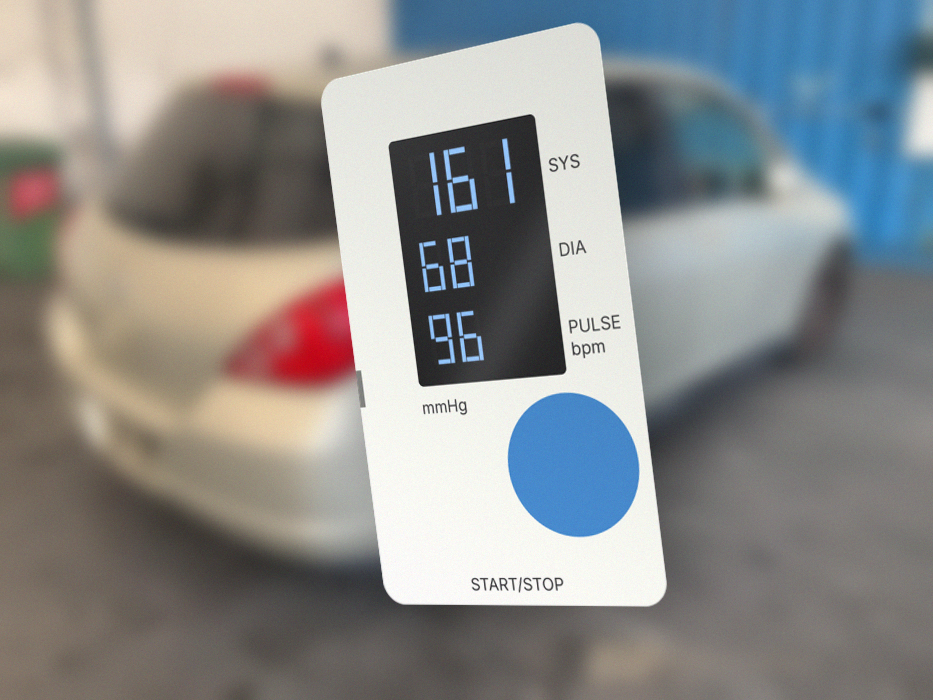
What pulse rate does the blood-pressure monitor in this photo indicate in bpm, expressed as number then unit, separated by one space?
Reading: 96 bpm
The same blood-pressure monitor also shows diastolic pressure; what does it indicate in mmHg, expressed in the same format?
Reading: 68 mmHg
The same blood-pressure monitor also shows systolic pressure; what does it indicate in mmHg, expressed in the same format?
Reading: 161 mmHg
